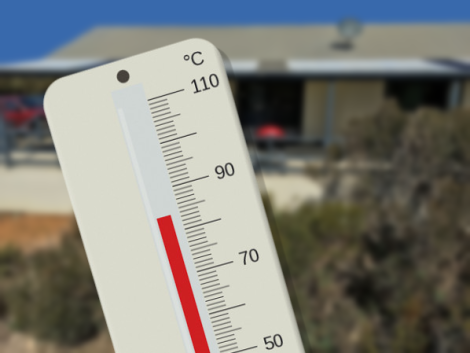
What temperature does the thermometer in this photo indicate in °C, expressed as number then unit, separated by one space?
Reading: 84 °C
